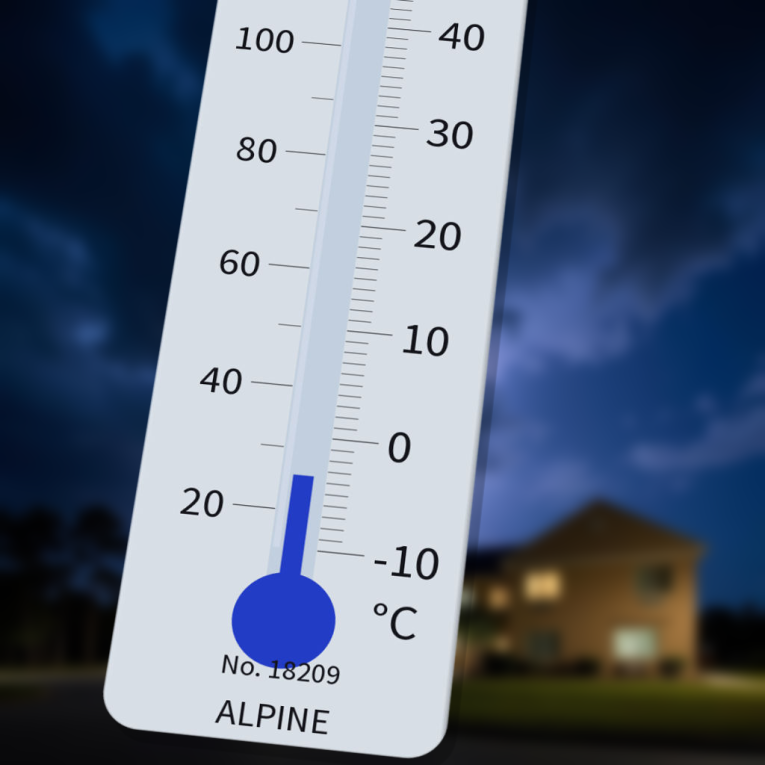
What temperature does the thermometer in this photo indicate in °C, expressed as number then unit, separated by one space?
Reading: -3.5 °C
